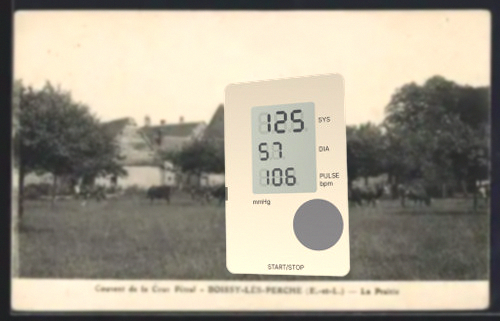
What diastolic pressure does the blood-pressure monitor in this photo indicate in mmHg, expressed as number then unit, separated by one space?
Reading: 57 mmHg
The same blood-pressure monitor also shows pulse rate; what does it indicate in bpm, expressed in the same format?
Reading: 106 bpm
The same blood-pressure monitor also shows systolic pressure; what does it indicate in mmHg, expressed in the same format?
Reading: 125 mmHg
